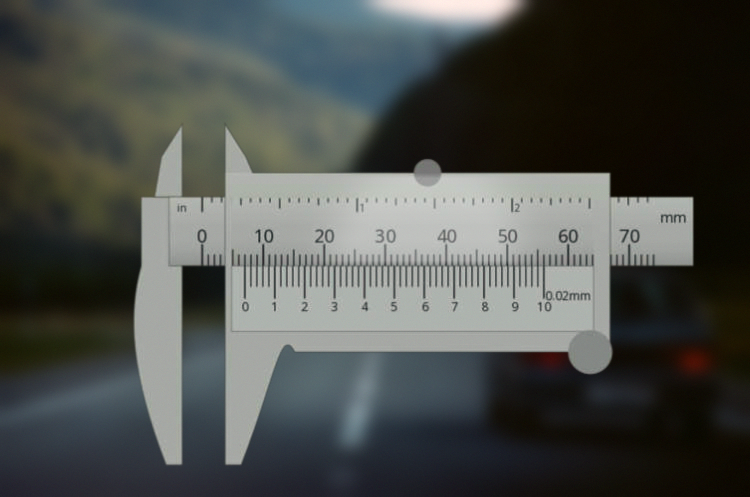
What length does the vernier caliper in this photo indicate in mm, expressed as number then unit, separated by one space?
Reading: 7.0 mm
